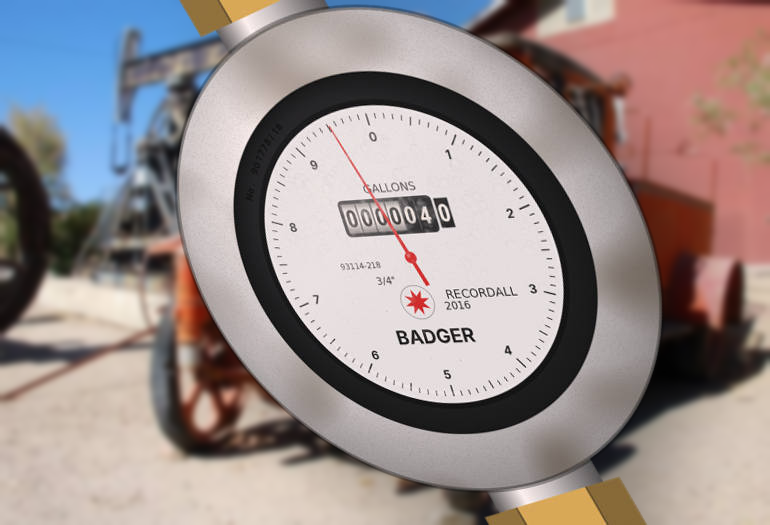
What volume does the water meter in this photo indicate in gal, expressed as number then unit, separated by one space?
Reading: 39.5 gal
